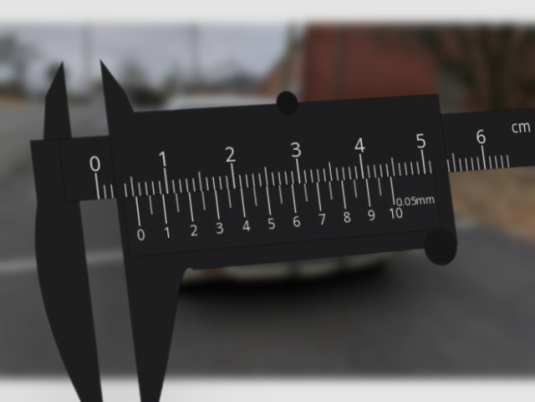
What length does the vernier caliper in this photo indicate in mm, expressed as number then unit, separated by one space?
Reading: 5.4 mm
